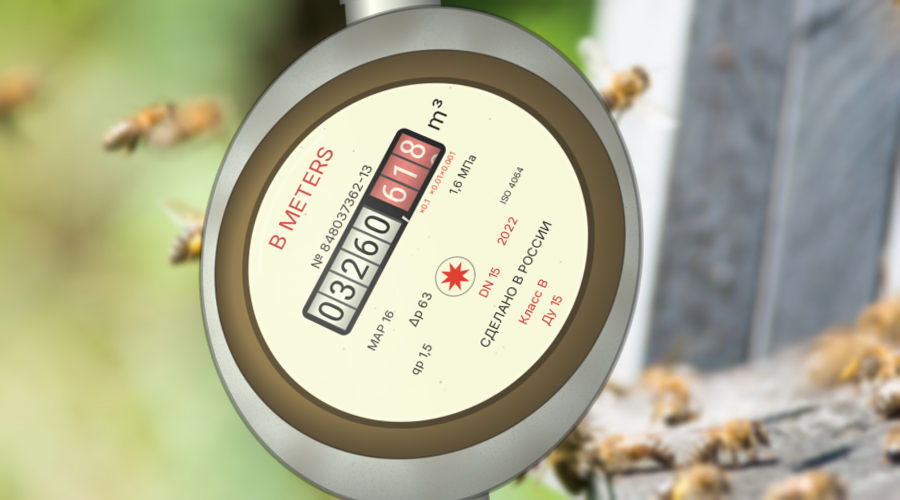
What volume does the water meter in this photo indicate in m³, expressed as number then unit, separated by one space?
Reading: 3260.618 m³
